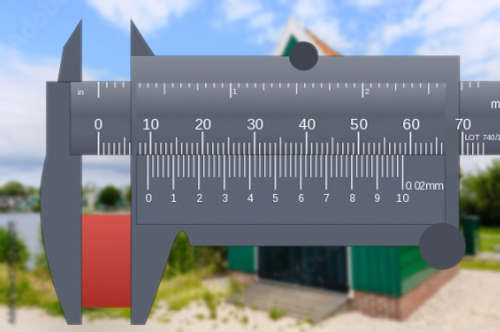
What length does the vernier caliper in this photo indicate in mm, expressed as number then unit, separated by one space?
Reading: 9.5 mm
